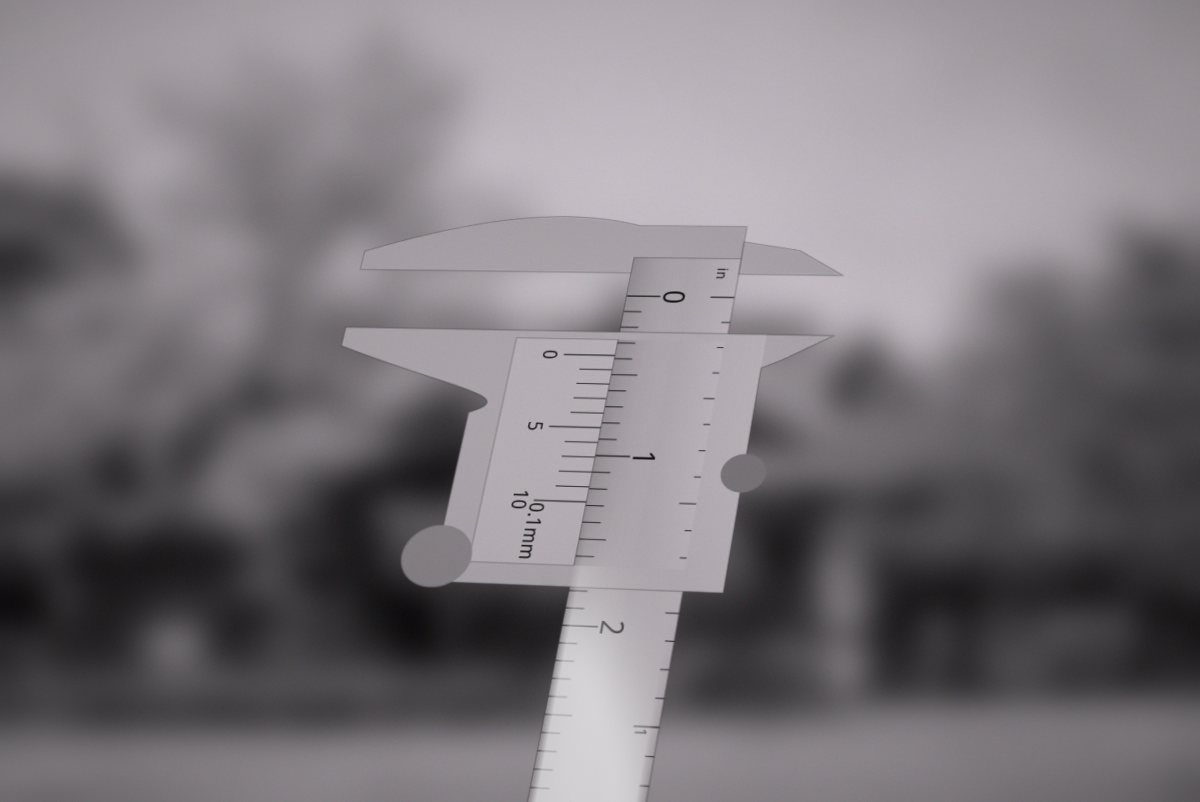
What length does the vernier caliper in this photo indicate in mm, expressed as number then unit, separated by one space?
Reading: 3.8 mm
